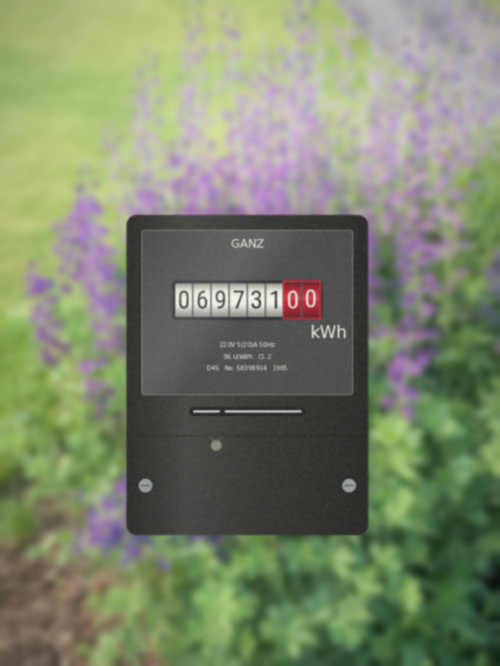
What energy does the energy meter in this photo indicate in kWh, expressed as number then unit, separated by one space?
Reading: 69731.00 kWh
